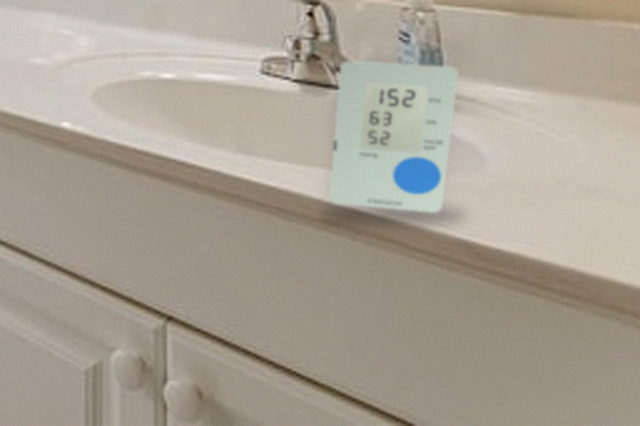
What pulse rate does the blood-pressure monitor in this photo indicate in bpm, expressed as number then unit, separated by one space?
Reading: 52 bpm
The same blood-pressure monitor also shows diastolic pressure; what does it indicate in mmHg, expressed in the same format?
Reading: 63 mmHg
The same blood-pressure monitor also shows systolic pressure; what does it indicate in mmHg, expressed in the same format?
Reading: 152 mmHg
